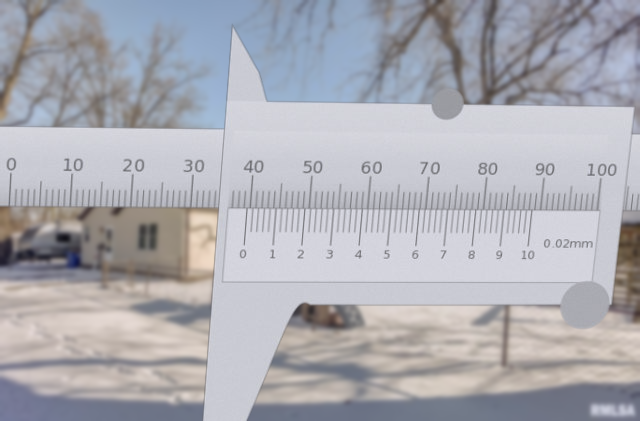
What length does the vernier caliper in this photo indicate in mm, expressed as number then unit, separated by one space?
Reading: 39.5 mm
